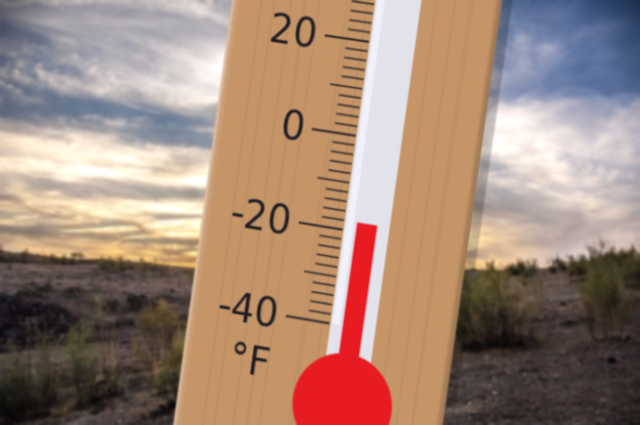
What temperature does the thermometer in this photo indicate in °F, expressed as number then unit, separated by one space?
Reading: -18 °F
